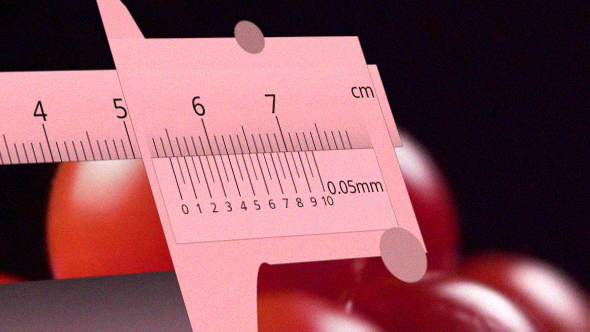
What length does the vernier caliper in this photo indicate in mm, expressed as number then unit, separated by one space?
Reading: 54.4 mm
